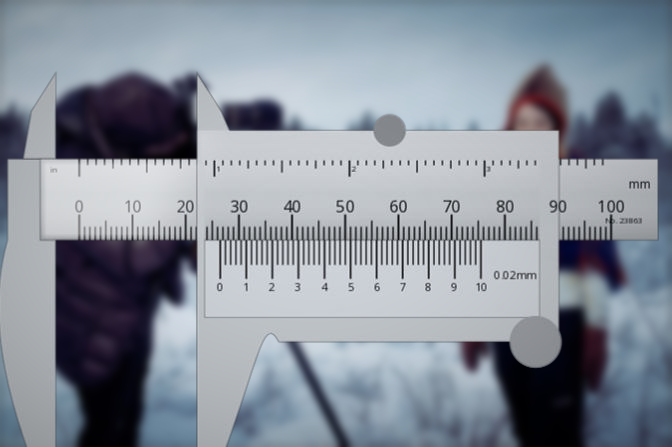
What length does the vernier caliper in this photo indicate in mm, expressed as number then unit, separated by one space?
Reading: 26.5 mm
